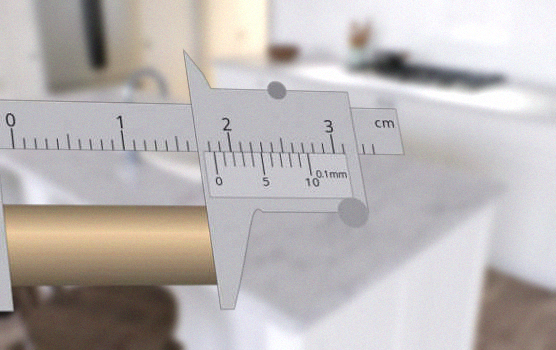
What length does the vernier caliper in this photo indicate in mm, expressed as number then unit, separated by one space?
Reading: 18.4 mm
